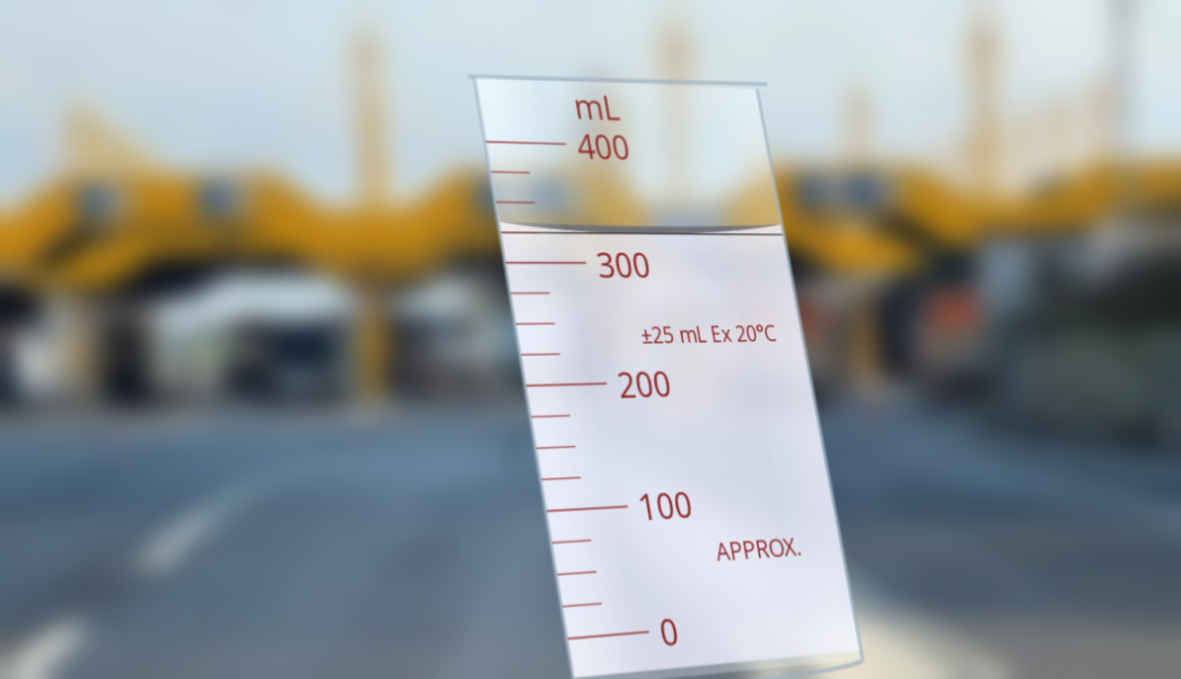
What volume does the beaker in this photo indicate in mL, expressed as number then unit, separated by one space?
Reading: 325 mL
